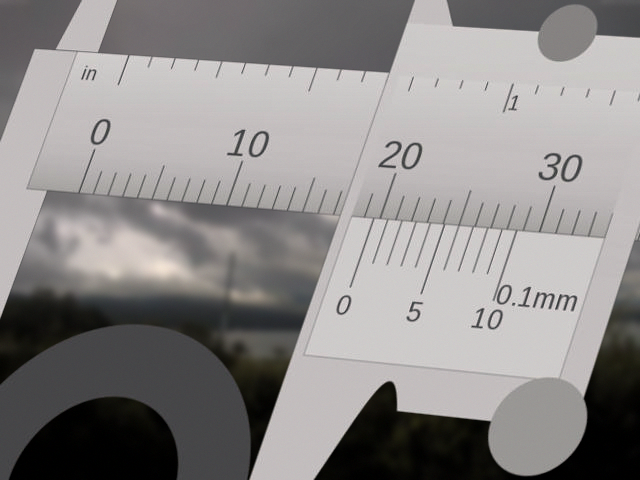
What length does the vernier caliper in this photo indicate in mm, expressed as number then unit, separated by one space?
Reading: 19.6 mm
